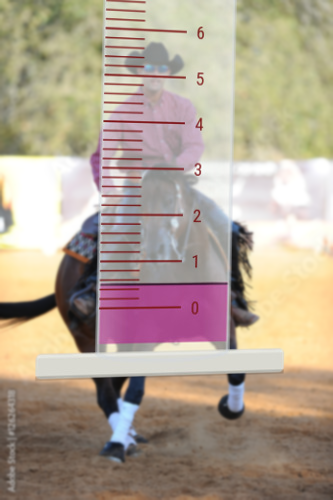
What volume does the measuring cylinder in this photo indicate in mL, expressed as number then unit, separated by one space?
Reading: 0.5 mL
